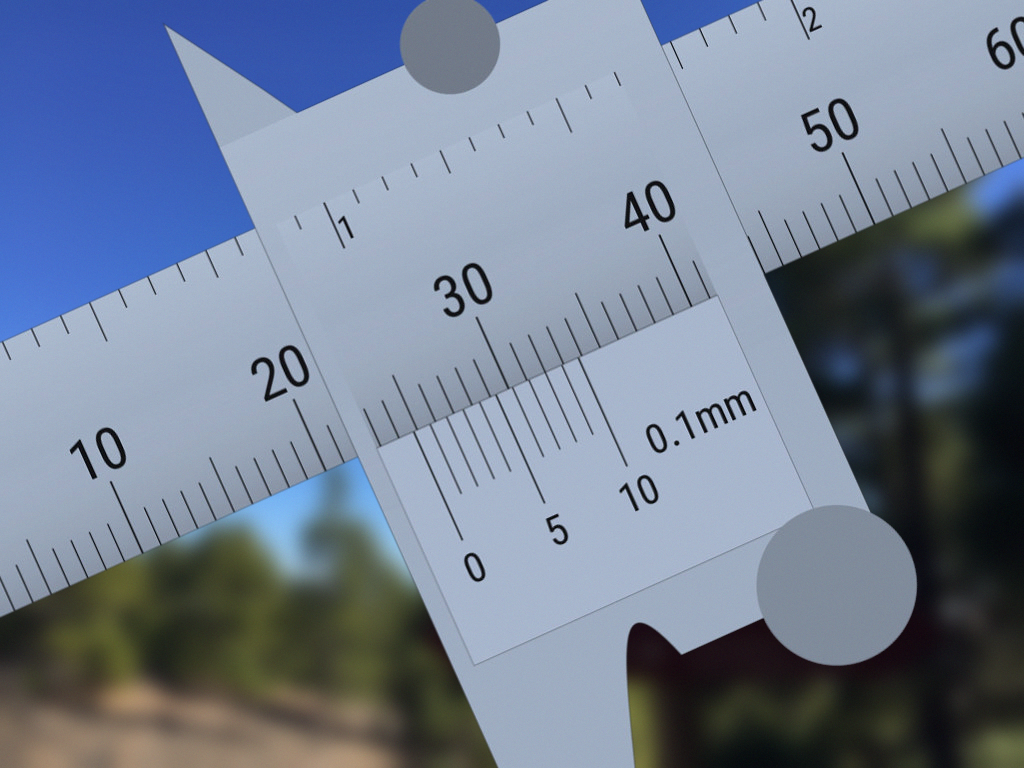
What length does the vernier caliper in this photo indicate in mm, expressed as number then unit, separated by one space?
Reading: 24.8 mm
